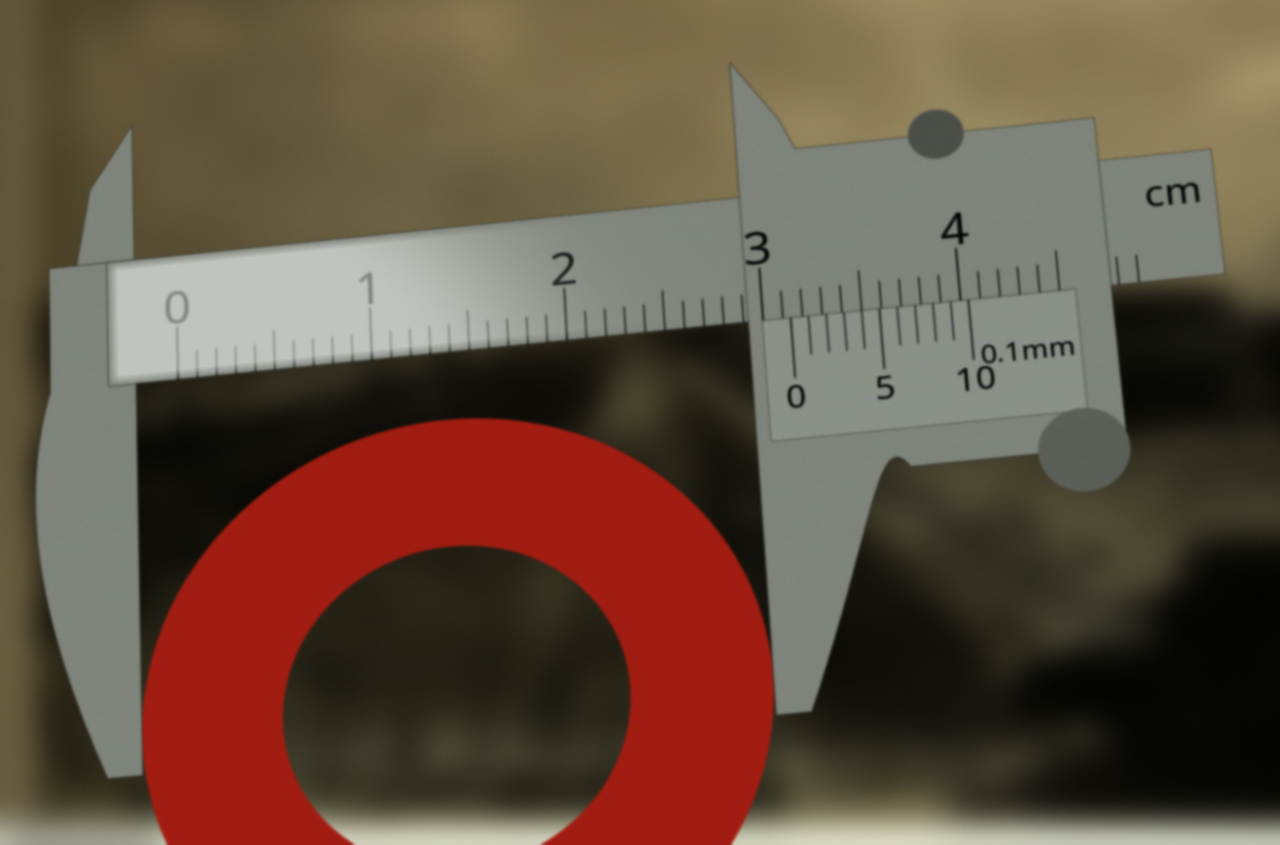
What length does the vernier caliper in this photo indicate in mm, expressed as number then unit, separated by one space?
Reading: 31.4 mm
